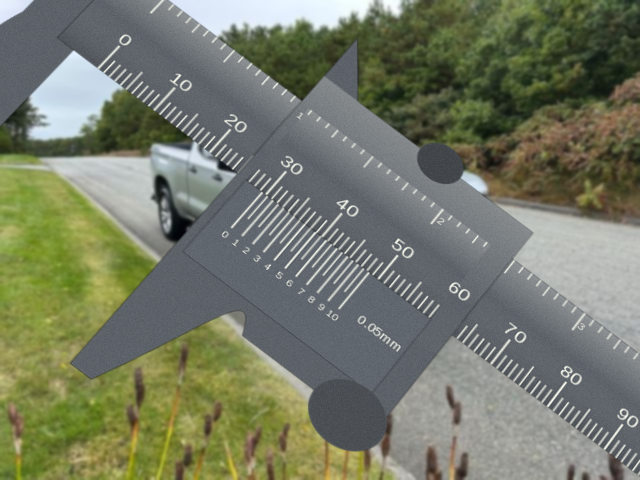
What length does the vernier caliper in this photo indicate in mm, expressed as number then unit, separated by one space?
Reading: 29.4 mm
